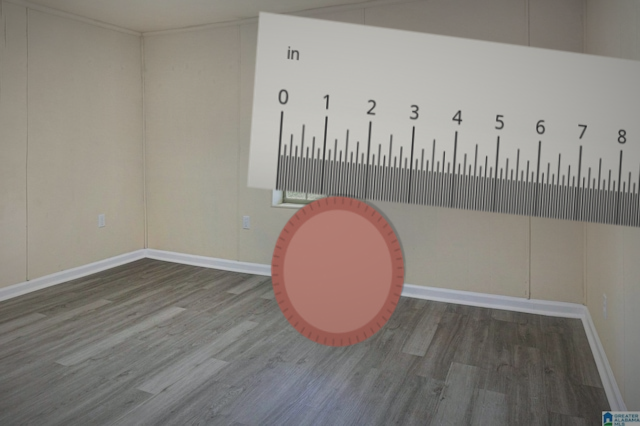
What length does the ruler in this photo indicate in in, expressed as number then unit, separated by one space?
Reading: 3 in
